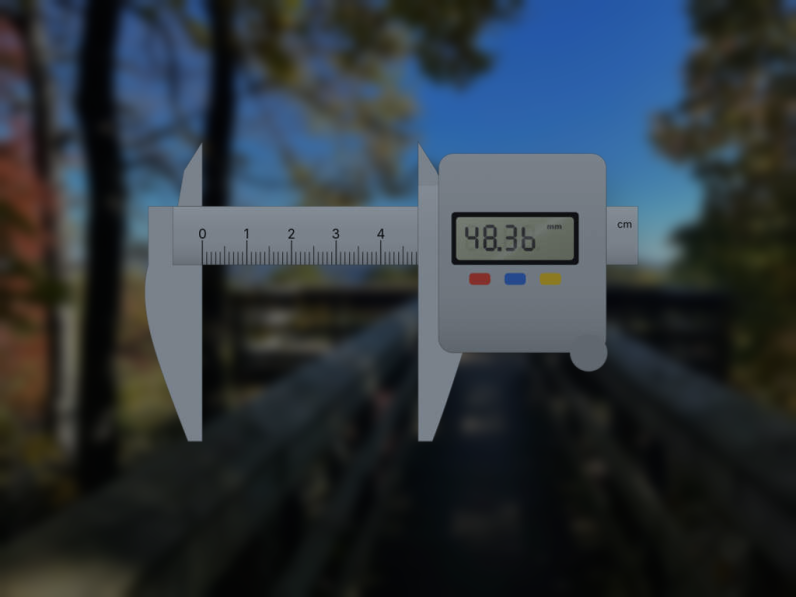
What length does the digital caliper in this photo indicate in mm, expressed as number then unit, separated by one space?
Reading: 48.36 mm
